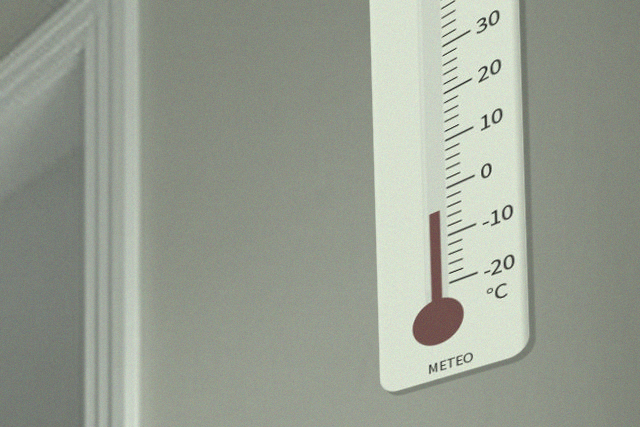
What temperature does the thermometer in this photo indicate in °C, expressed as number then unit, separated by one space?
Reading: -4 °C
